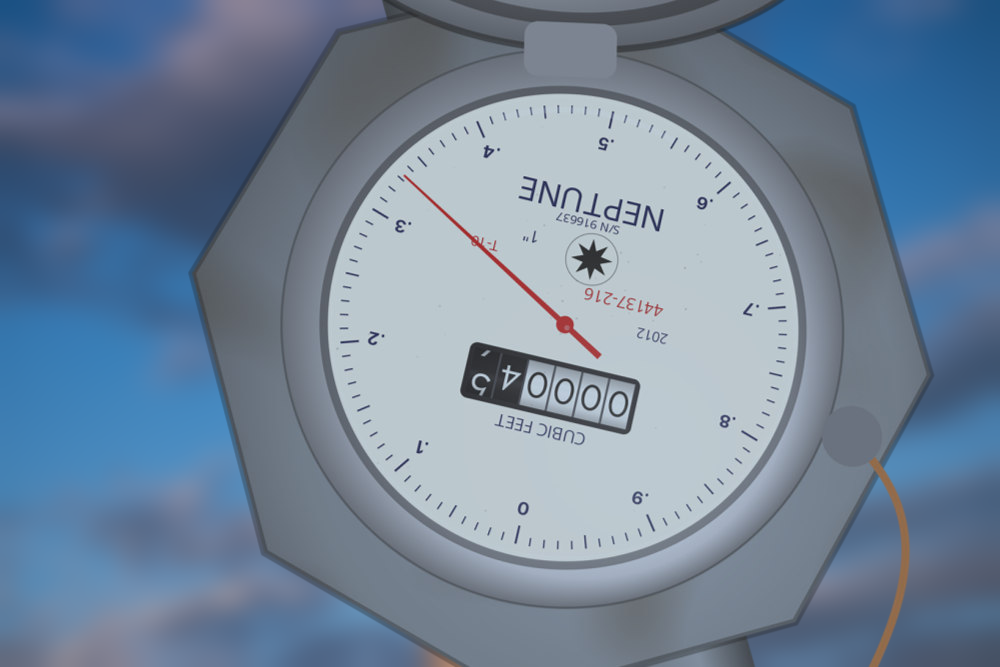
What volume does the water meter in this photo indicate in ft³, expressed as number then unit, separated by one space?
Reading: 45.33 ft³
